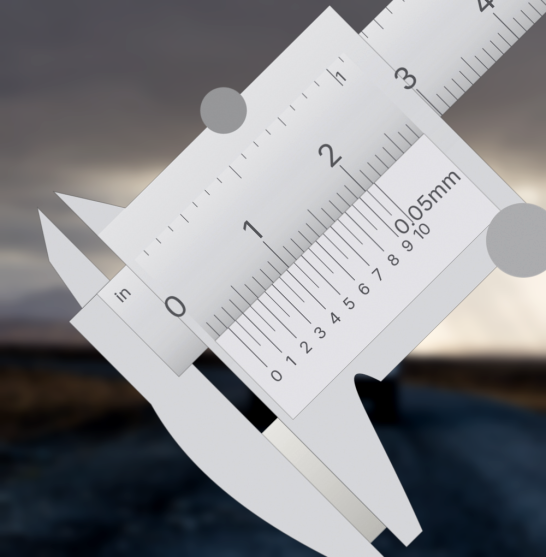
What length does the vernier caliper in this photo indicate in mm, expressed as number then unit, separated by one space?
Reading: 2.1 mm
